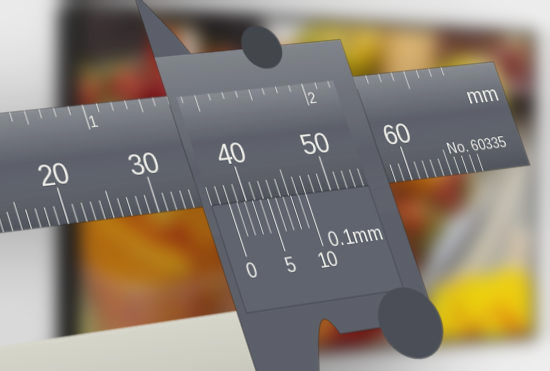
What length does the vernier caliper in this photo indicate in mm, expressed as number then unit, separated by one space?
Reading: 38.0 mm
